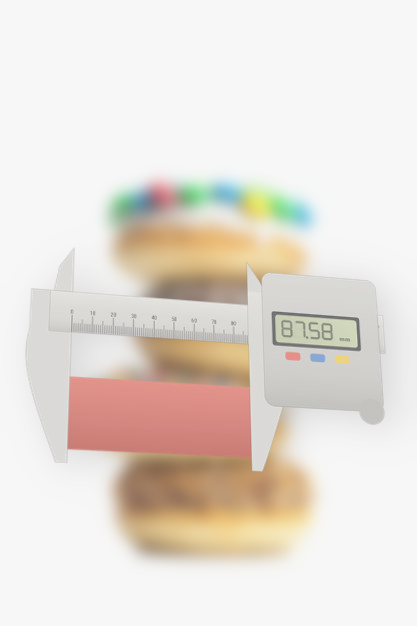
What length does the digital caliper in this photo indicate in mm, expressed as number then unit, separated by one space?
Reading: 87.58 mm
